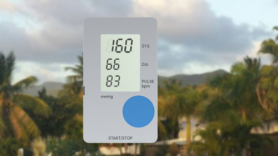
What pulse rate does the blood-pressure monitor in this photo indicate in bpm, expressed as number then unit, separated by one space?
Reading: 83 bpm
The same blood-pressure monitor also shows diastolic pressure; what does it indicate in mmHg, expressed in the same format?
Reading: 66 mmHg
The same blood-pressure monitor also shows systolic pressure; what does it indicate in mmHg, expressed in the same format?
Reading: 160 mmHg
